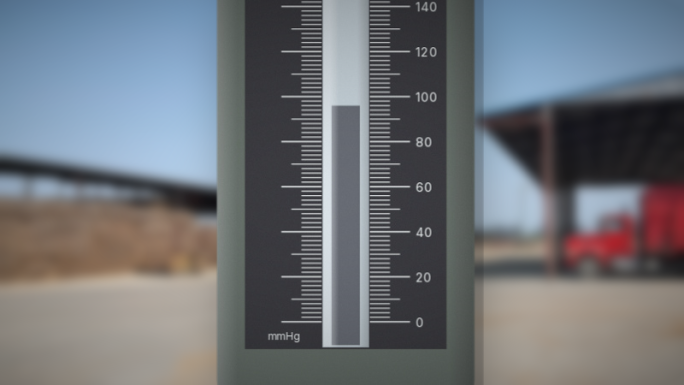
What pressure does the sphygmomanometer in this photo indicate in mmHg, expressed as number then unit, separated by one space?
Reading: 96 mmHg
